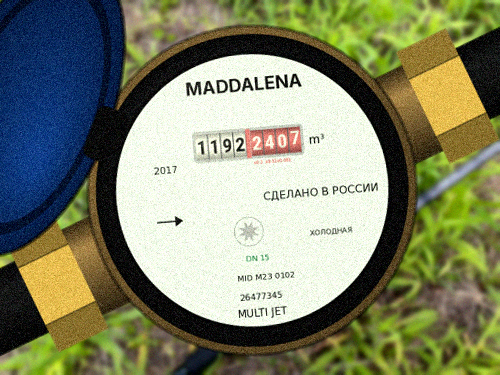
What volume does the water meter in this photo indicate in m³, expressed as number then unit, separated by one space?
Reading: 1192.2407 m³
